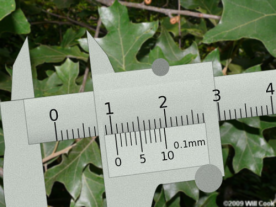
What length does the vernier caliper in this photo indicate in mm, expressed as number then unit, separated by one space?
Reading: 10.6 mm
